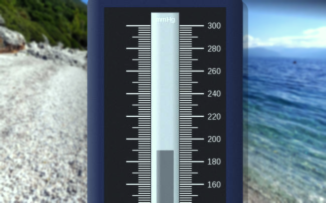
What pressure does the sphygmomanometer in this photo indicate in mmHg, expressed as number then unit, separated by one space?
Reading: 190 mmHg
